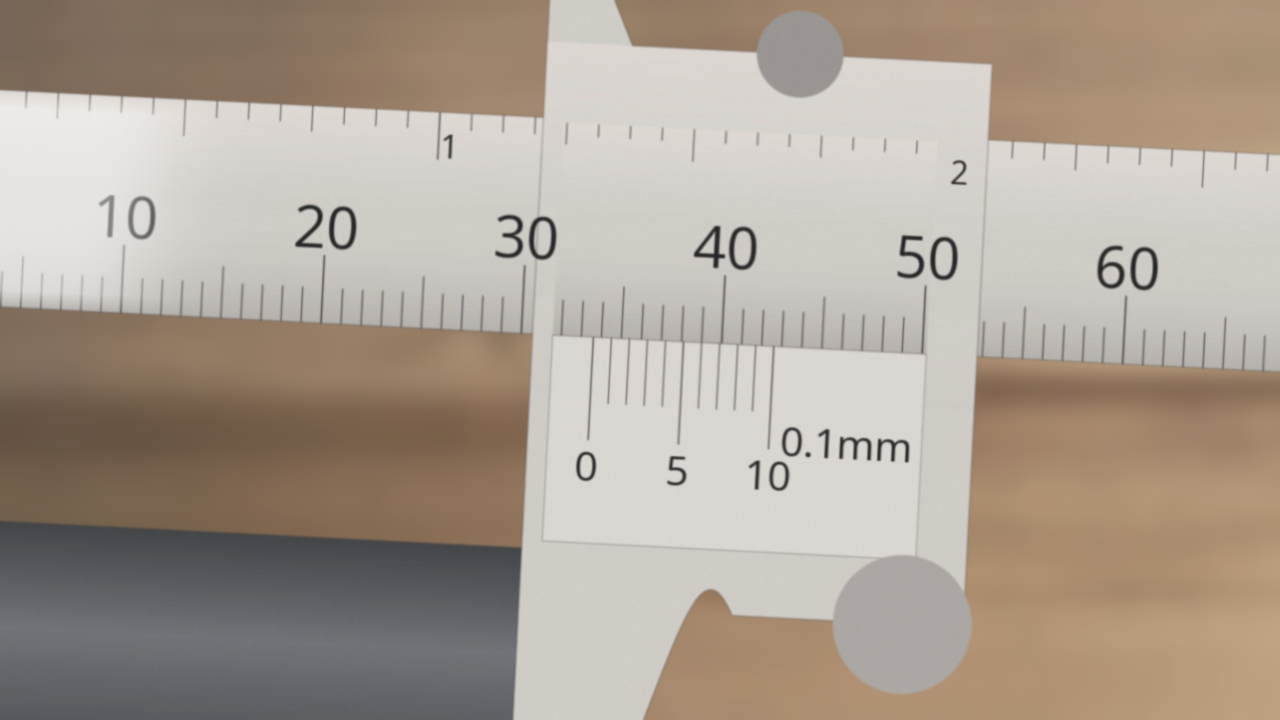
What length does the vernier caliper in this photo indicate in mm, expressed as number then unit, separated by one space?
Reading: 33.6 mm
